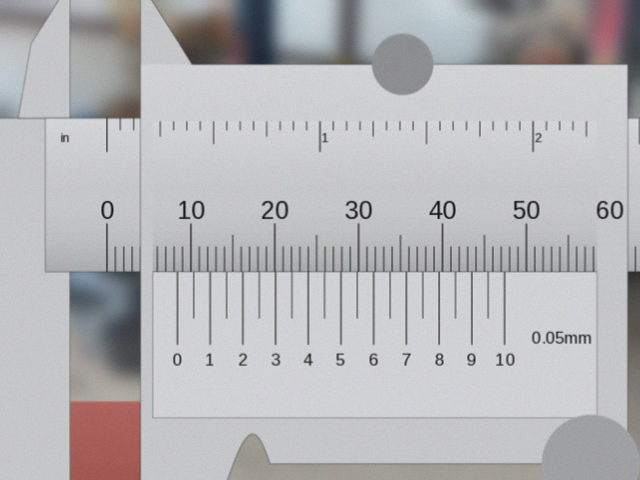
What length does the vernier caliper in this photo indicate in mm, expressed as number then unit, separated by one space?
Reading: 8.4 mm
